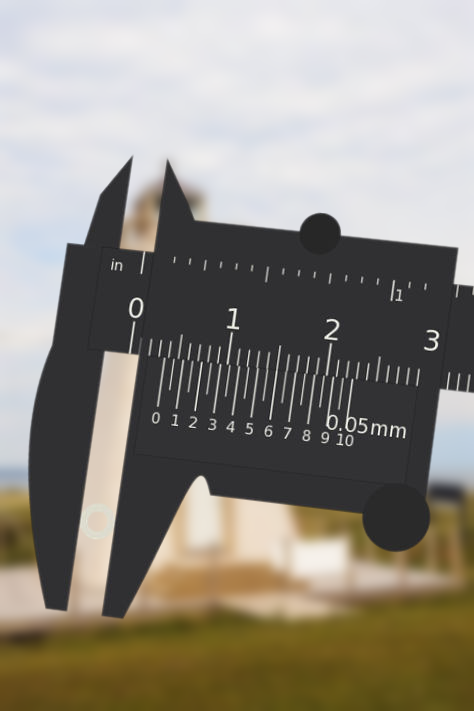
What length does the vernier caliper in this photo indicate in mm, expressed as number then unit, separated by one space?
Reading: 3.6 mm
